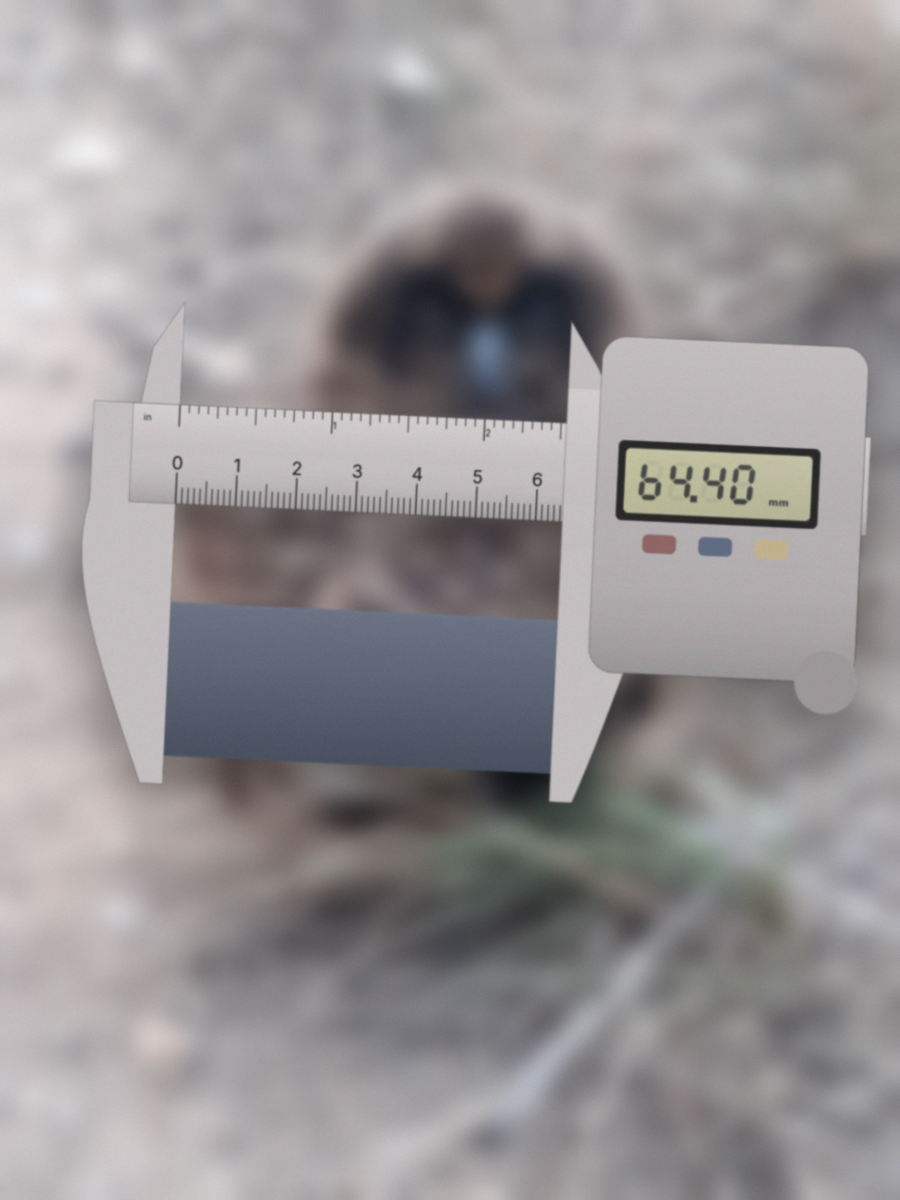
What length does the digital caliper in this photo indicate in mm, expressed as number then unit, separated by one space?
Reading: 64.40 mm
